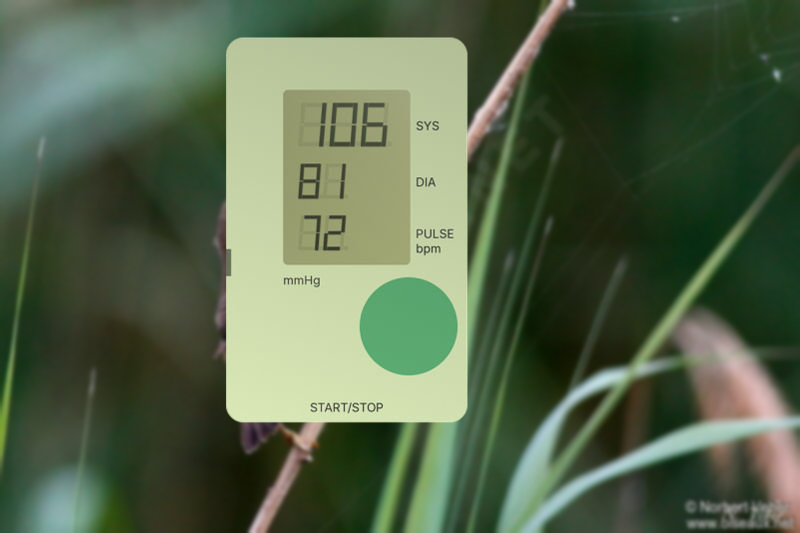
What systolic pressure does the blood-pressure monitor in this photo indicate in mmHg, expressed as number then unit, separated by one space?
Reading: 106 mmHg
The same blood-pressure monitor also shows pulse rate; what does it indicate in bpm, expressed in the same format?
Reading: 72 bpm
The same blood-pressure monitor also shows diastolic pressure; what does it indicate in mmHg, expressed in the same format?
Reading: 81 mmHg
